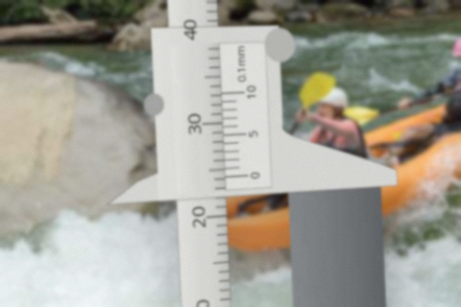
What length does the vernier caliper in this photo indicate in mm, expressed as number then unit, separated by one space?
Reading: 24.2 mm
